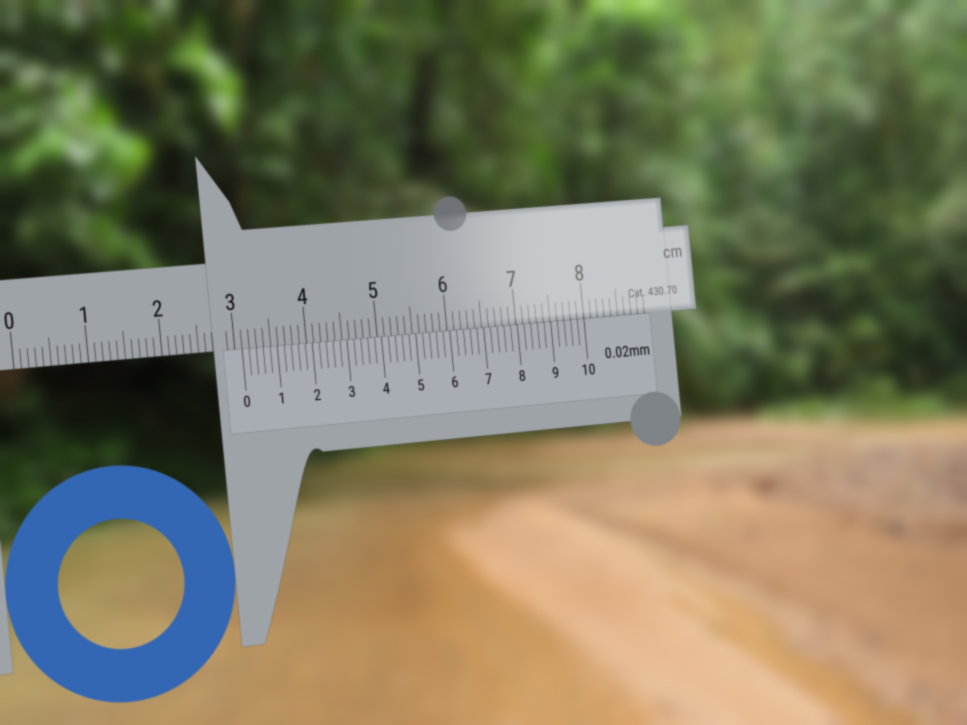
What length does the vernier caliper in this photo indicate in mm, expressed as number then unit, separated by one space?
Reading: 31.0 mm
